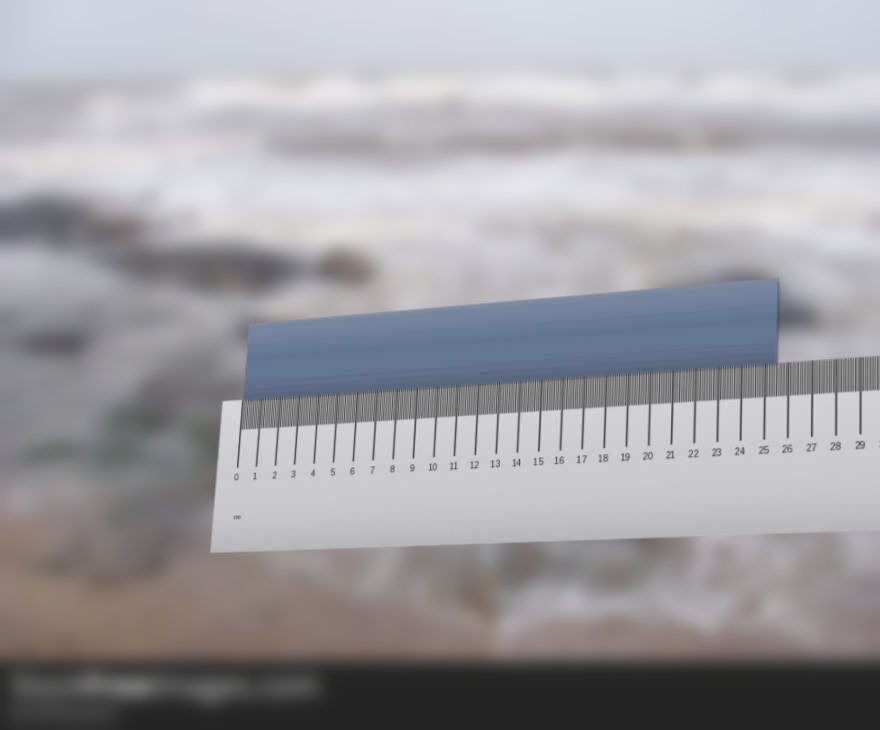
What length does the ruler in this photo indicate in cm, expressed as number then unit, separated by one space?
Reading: 25.5 cm
